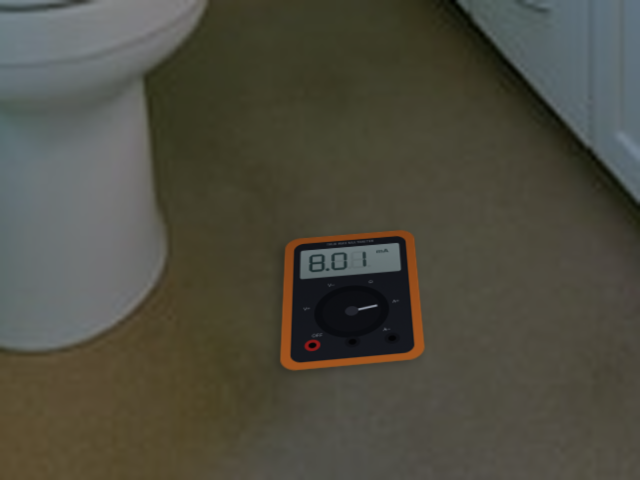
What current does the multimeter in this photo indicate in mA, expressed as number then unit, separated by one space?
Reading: 8.01 mA
